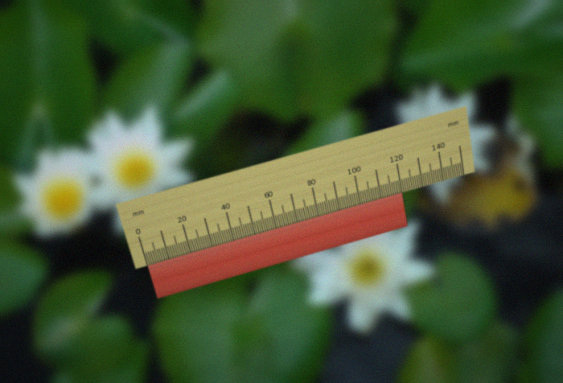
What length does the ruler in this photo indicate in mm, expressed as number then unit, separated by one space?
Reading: 120 mm
